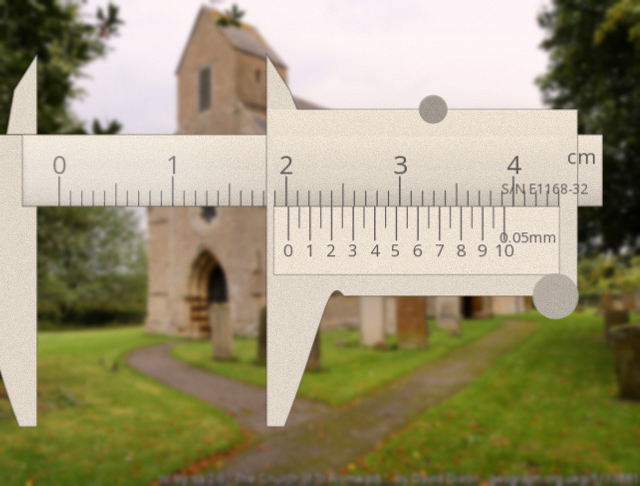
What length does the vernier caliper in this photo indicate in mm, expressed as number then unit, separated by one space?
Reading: 20.2 mm
